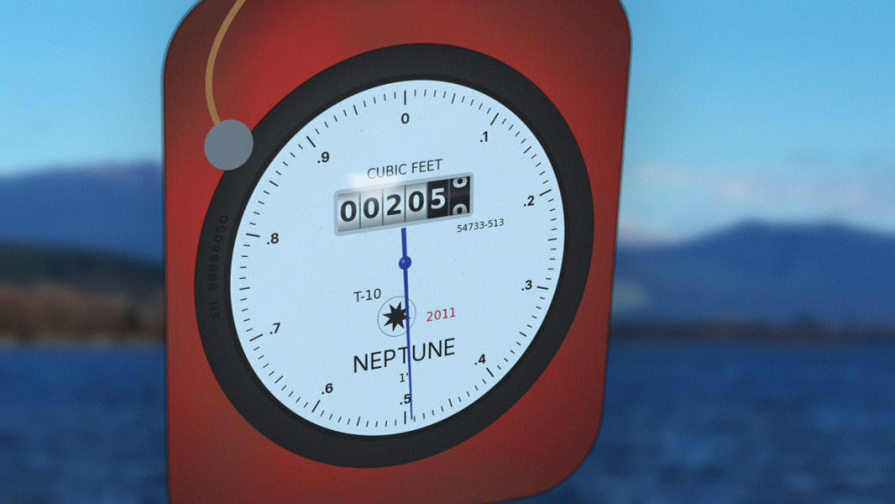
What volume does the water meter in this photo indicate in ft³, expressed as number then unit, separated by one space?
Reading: 2058.49 ft³
